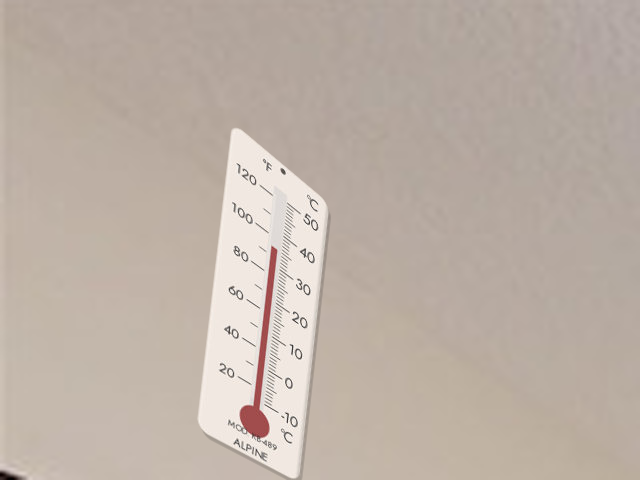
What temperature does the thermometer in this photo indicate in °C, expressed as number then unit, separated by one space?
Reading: 35 °C
